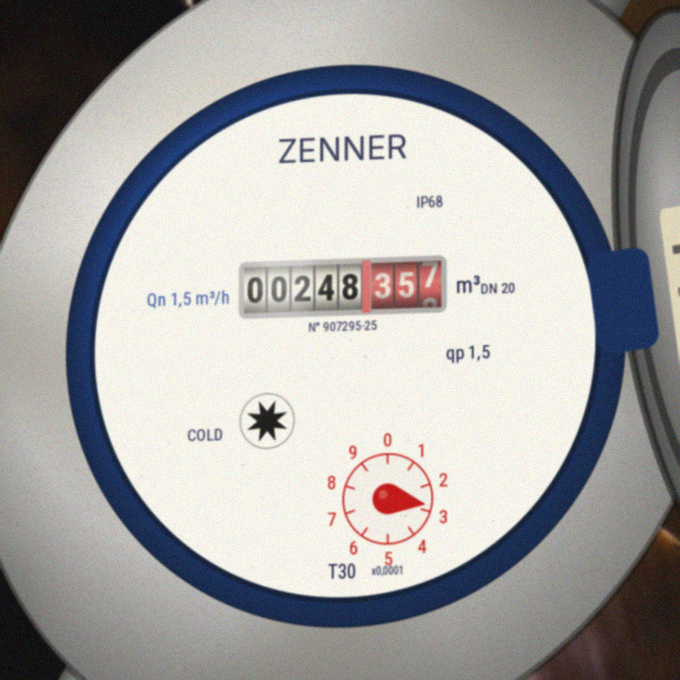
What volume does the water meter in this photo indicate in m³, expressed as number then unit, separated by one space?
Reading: 248.3572 m³
